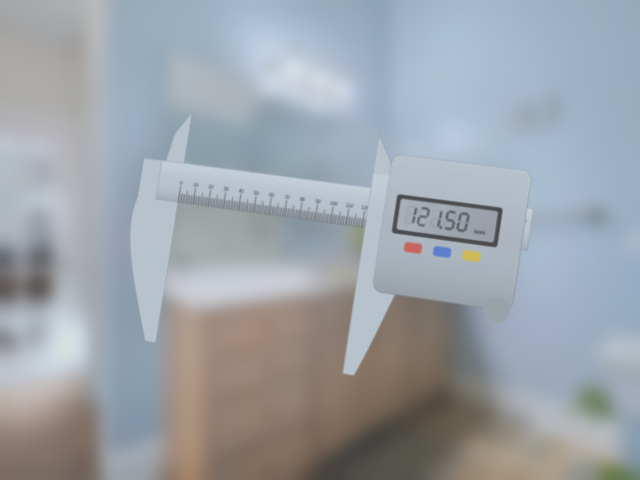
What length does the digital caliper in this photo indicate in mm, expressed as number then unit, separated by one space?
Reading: 121.50 mm
